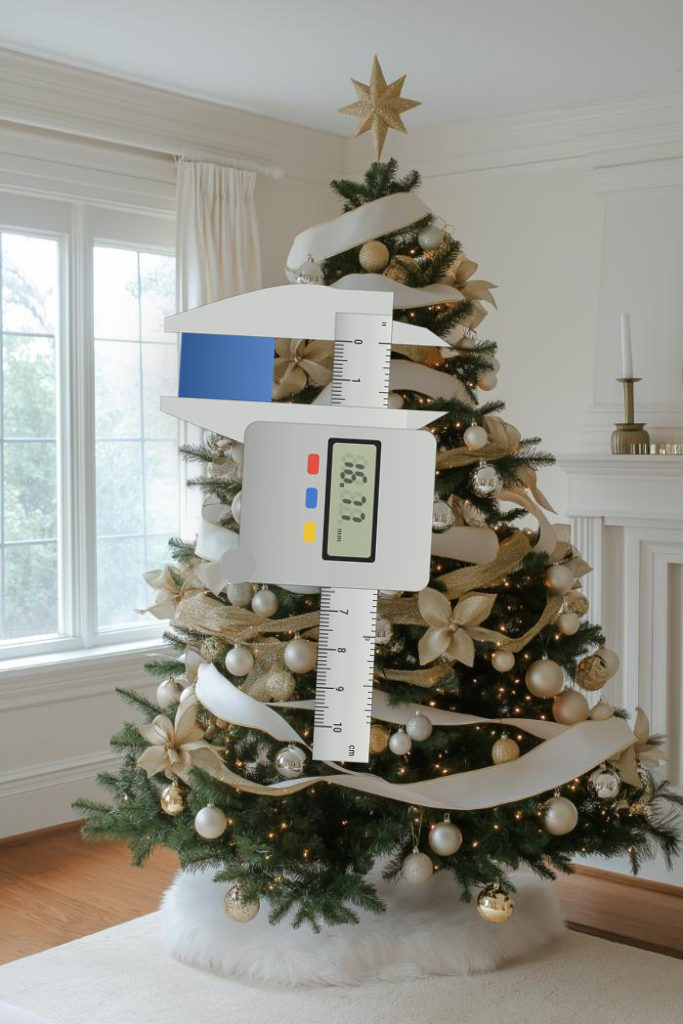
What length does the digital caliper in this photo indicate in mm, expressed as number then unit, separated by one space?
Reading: 16.77 mm
